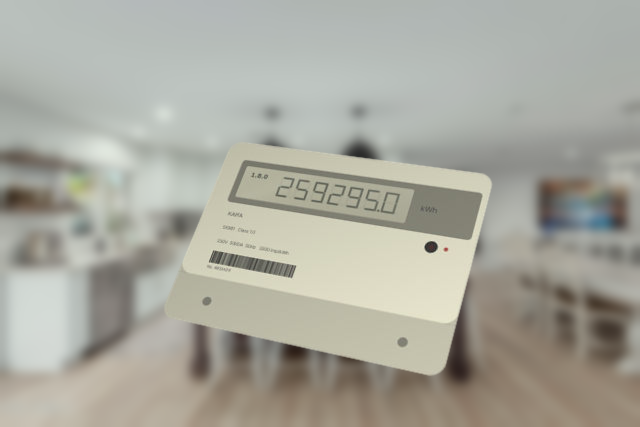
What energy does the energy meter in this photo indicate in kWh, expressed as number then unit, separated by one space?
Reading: 259295.0 kWh
